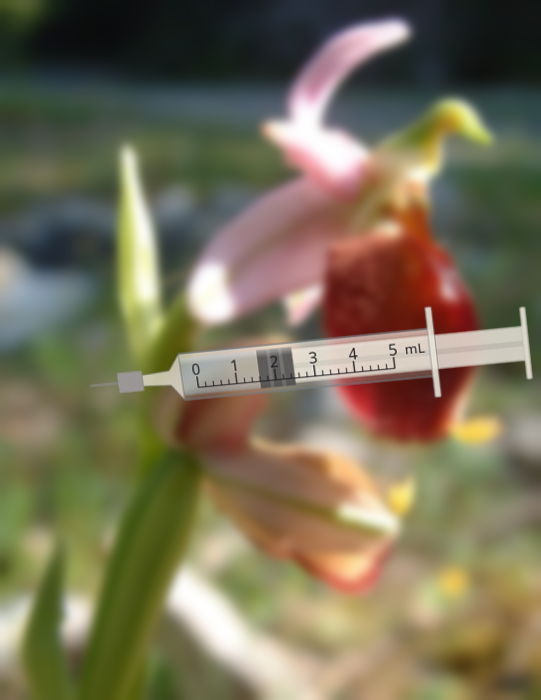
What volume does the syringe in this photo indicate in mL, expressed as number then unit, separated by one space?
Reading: 1.6 mL
